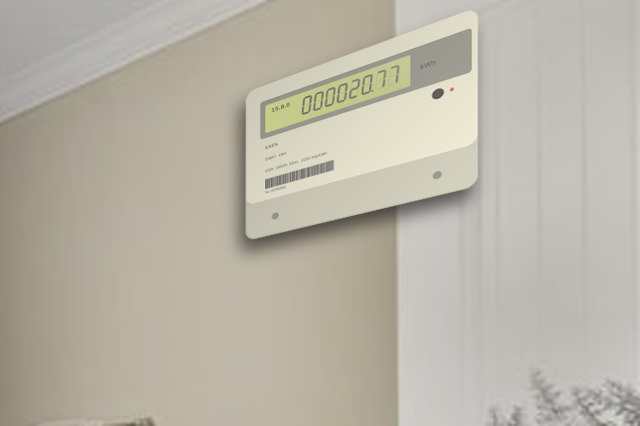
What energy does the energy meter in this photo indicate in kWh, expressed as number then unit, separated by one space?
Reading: 20.77 kWh
